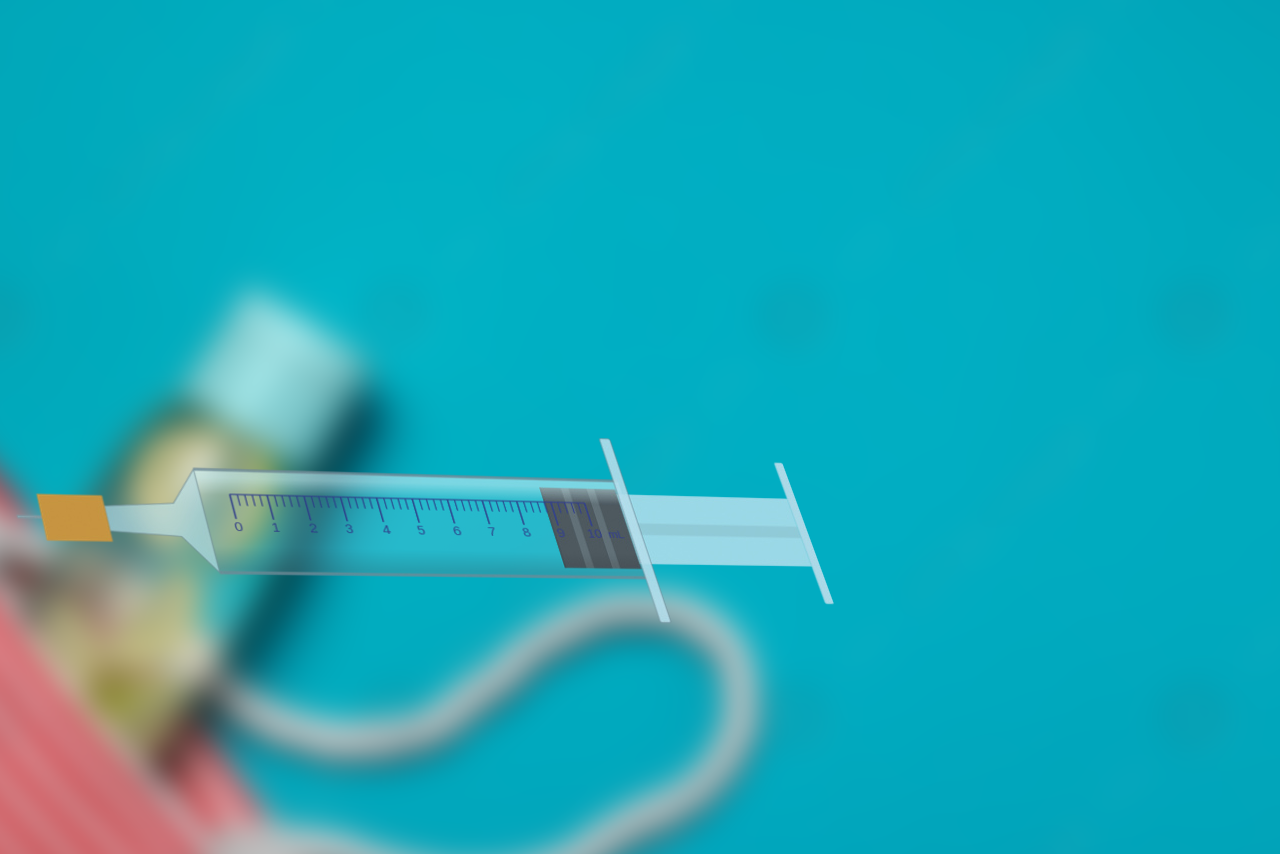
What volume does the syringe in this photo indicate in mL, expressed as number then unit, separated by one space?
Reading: 8.8 mL
